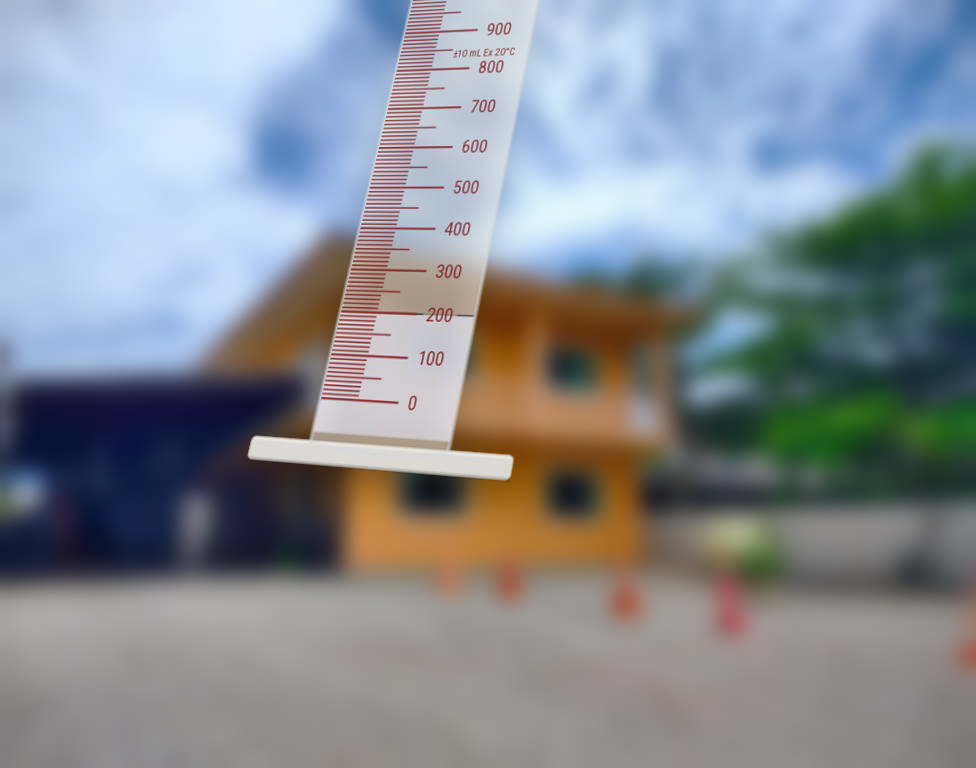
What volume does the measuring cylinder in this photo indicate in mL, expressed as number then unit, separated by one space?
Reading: 200 mL
